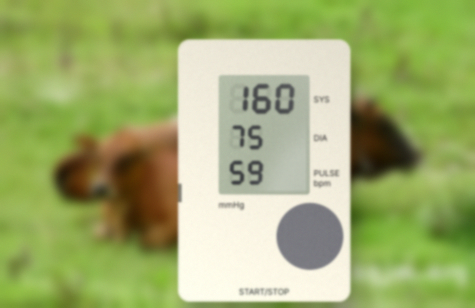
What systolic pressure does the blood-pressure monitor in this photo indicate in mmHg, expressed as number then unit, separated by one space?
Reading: 160 mmHg
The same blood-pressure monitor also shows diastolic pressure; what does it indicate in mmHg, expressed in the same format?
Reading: 75 mmHg
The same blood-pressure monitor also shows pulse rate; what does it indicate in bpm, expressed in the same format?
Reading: 59 bpm
